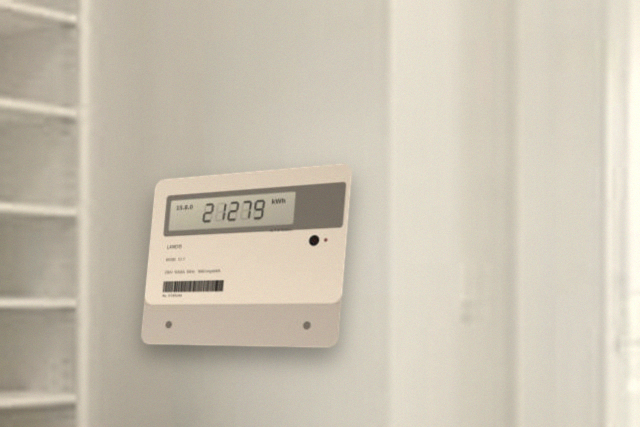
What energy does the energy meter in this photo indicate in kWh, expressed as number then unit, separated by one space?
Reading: 21279 kWh
